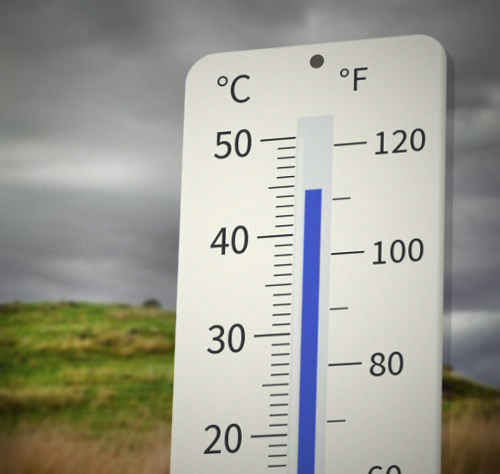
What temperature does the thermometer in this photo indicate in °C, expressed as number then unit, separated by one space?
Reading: 44.5 °C
